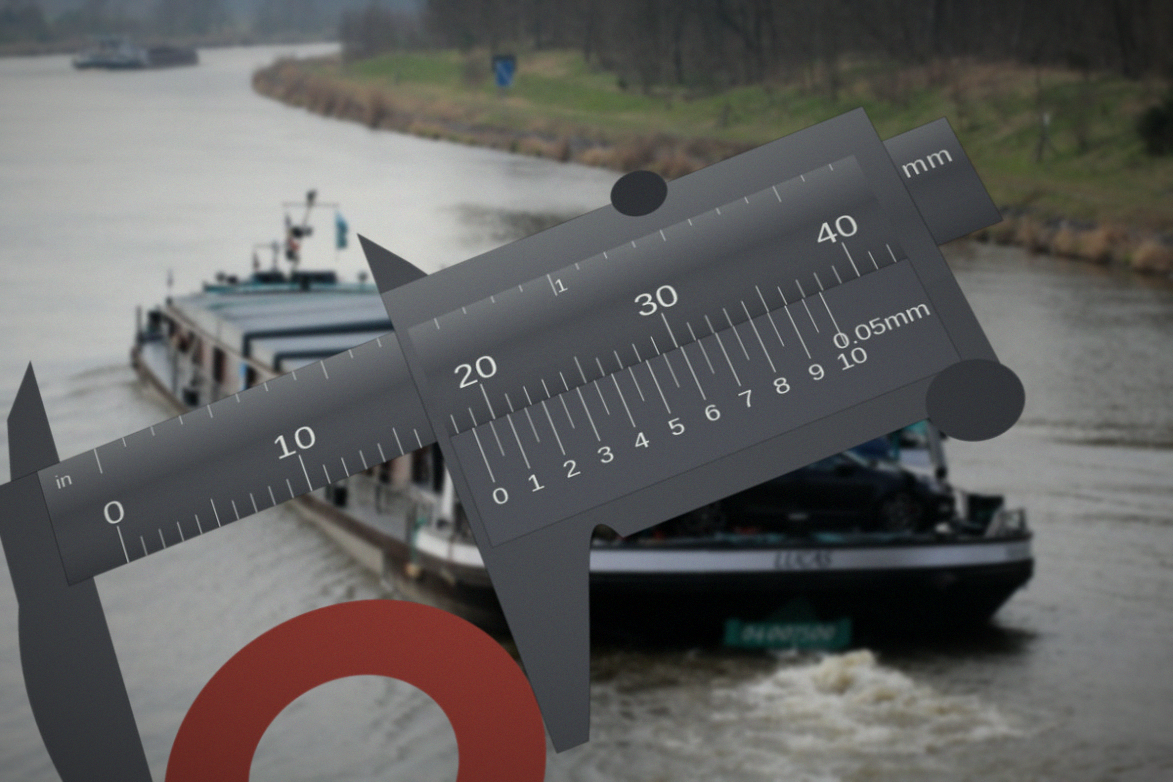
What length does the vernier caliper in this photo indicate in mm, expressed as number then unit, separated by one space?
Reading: 18.8 mm
